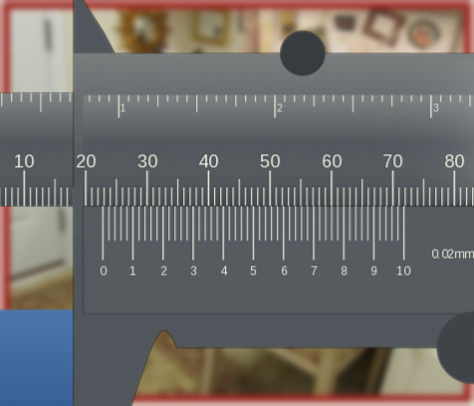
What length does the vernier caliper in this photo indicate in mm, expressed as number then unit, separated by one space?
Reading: 22.8 mm
